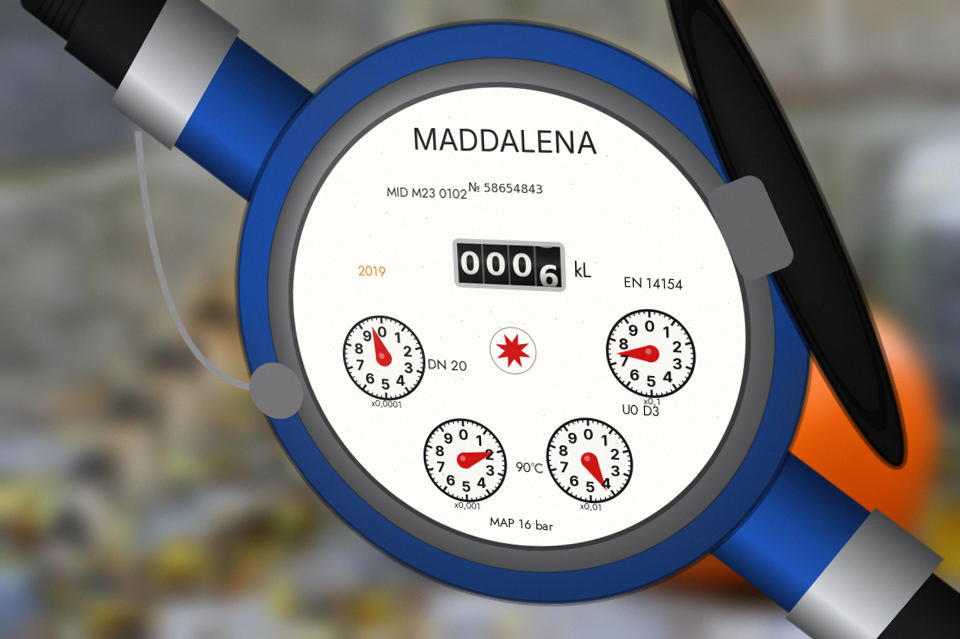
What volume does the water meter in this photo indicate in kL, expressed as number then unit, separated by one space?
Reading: 5.7419 kL
